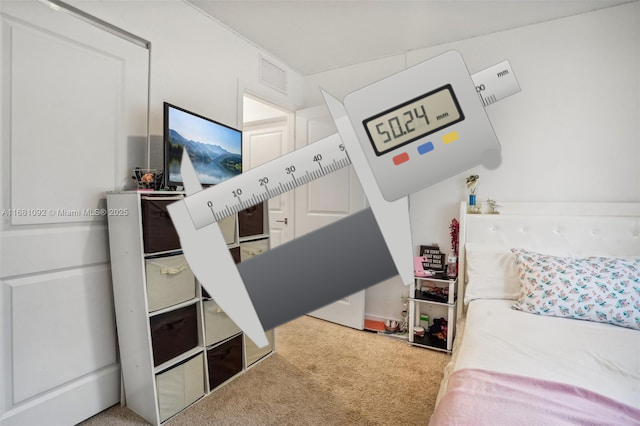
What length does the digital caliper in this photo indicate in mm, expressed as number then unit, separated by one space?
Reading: 50.24 mm
